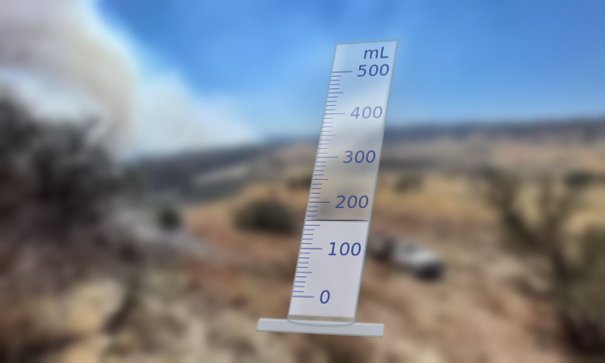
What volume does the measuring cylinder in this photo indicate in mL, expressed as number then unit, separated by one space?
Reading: 160 mL
